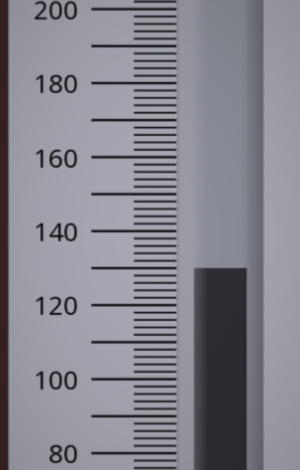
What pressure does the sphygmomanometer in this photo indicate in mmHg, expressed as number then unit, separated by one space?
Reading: 130 mmHg
